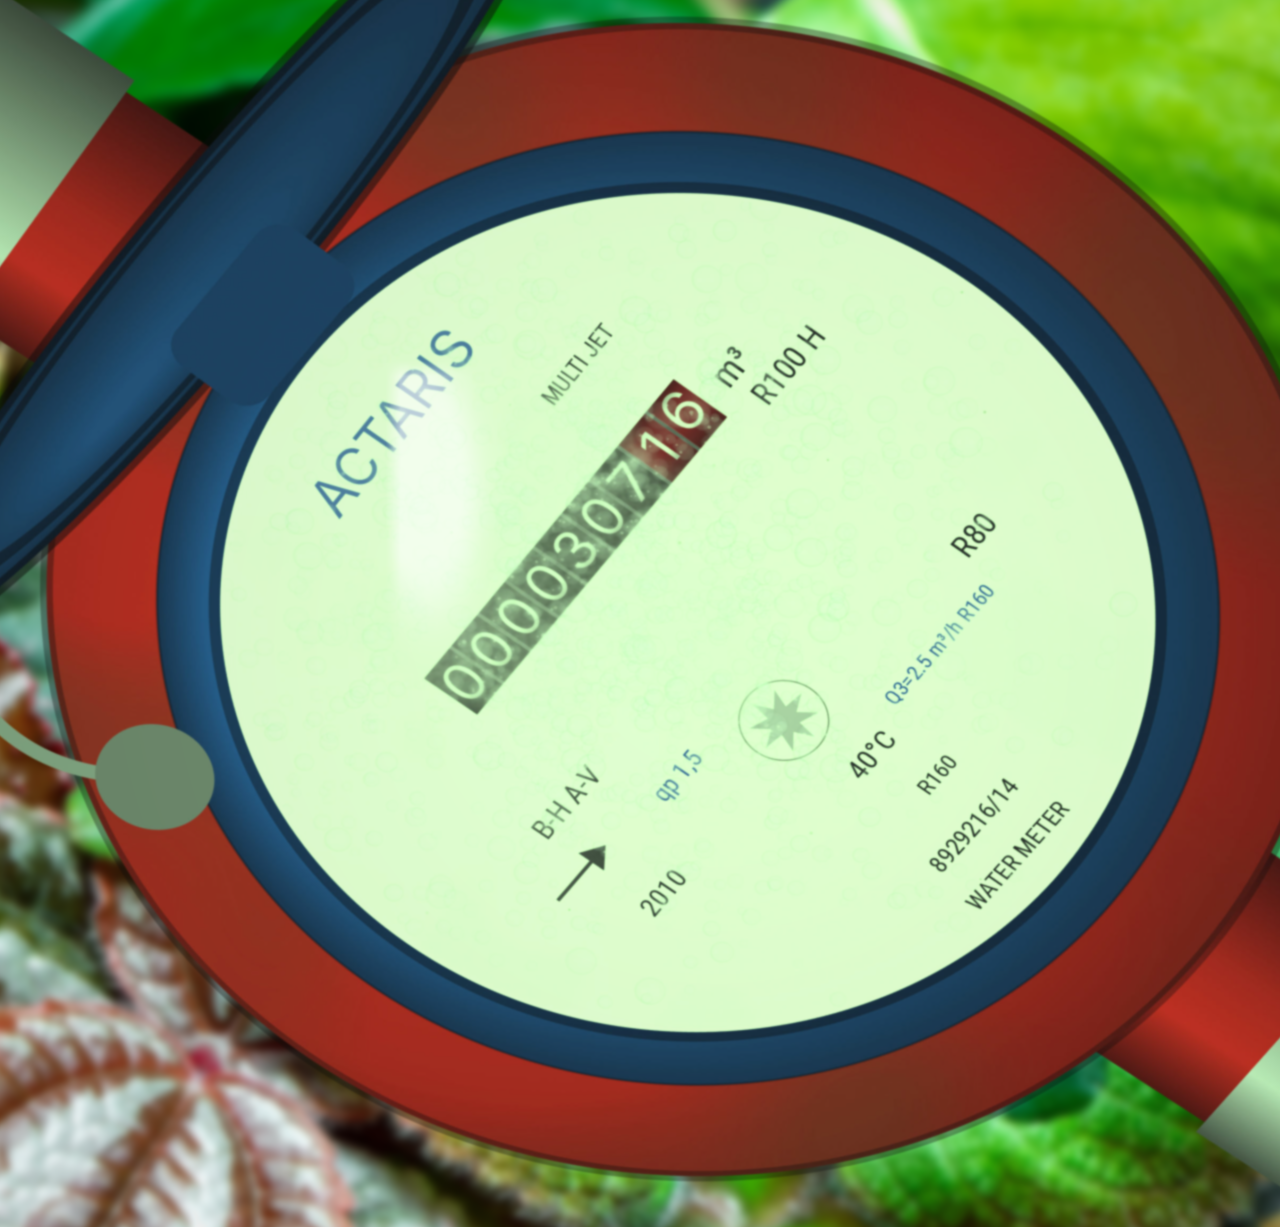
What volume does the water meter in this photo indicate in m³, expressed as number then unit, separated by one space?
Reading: 307.16 m³
